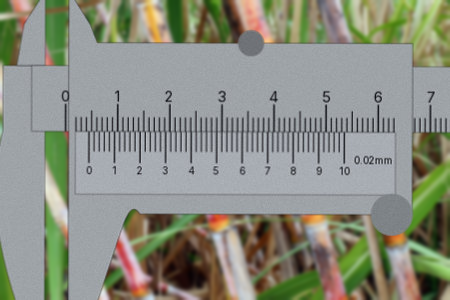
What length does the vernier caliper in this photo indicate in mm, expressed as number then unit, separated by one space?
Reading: 4.5 mm
